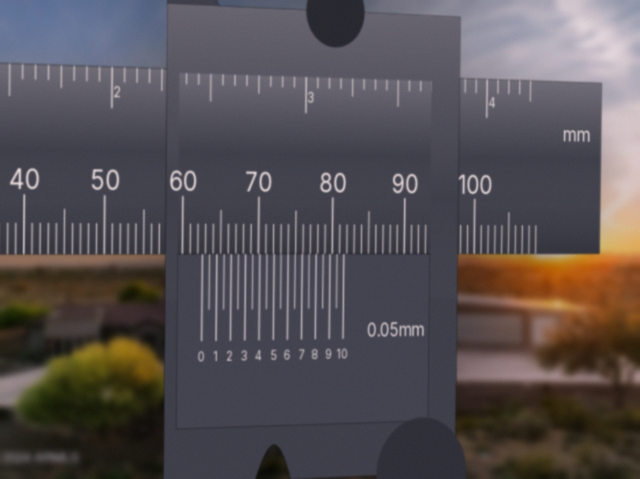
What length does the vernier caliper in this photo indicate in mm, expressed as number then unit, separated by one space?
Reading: 62.6 mm
